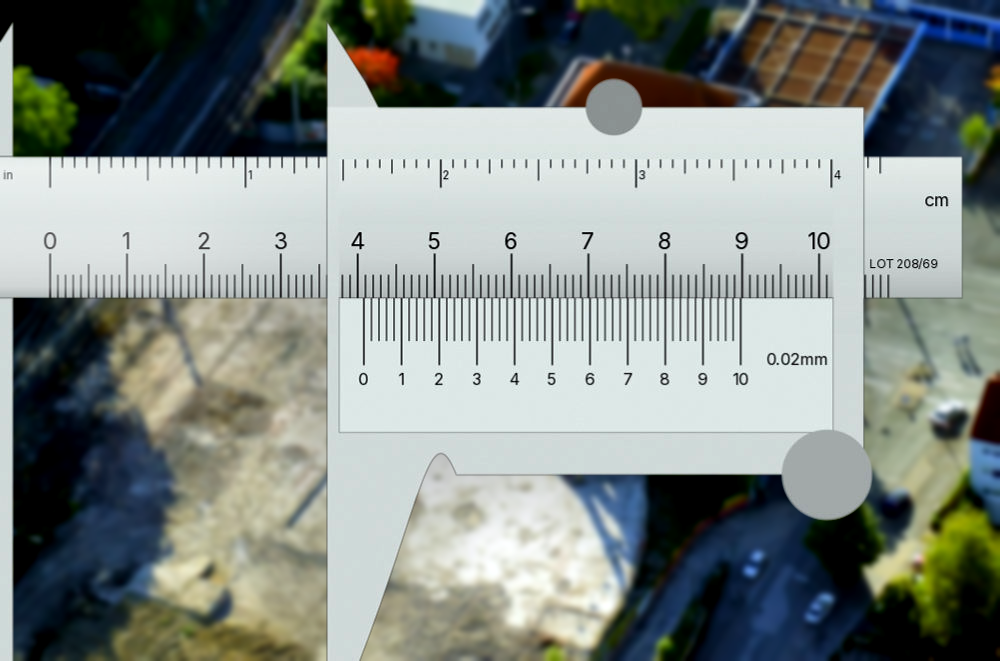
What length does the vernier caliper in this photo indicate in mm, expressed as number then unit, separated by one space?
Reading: 40.8 mm
